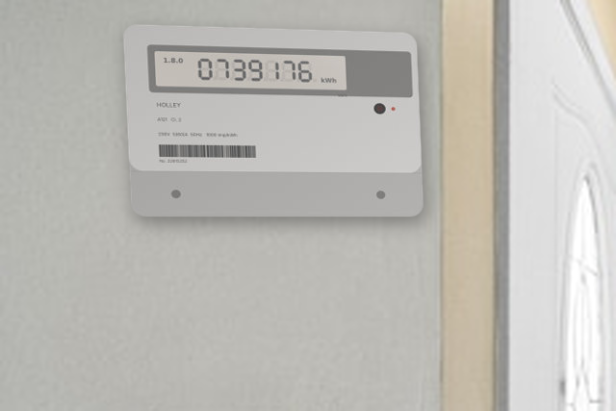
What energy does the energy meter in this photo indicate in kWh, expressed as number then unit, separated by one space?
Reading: 739176 kWh
